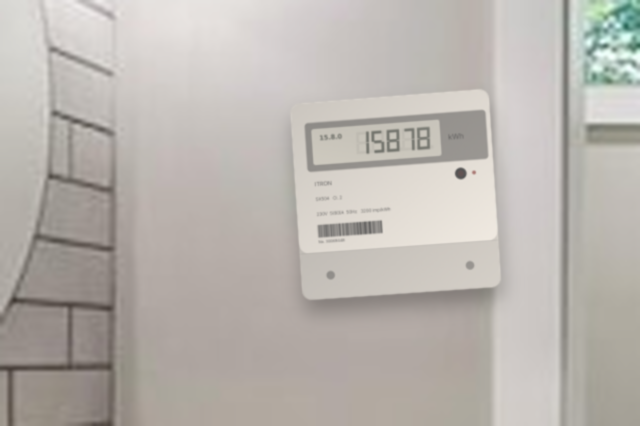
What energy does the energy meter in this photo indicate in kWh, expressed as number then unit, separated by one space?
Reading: 15878 kWh
